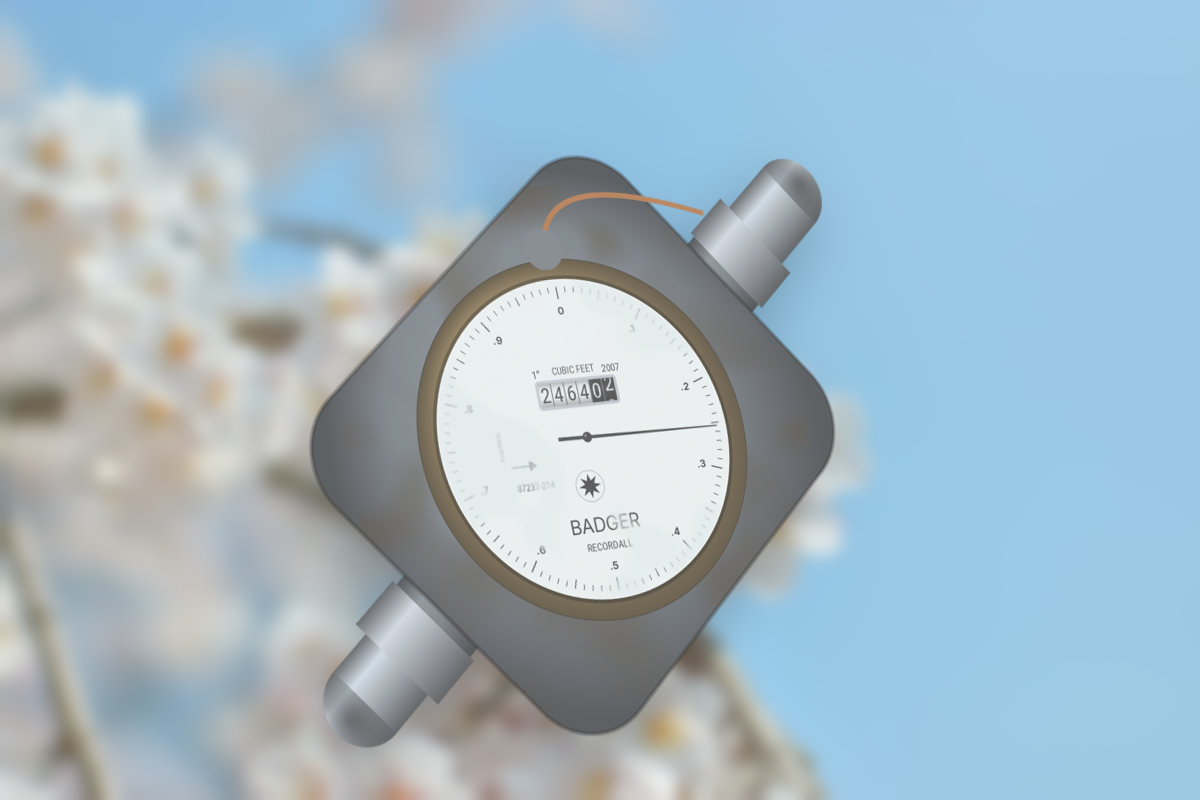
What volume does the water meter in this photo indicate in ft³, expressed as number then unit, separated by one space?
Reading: 246402.25 ft³
